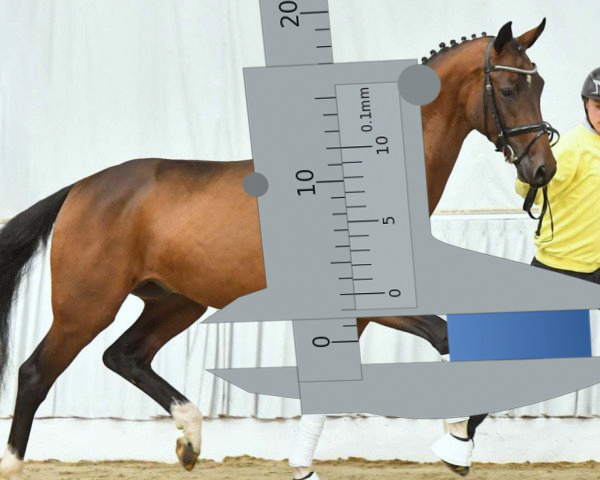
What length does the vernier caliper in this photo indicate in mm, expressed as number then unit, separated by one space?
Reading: 3.0 mm
